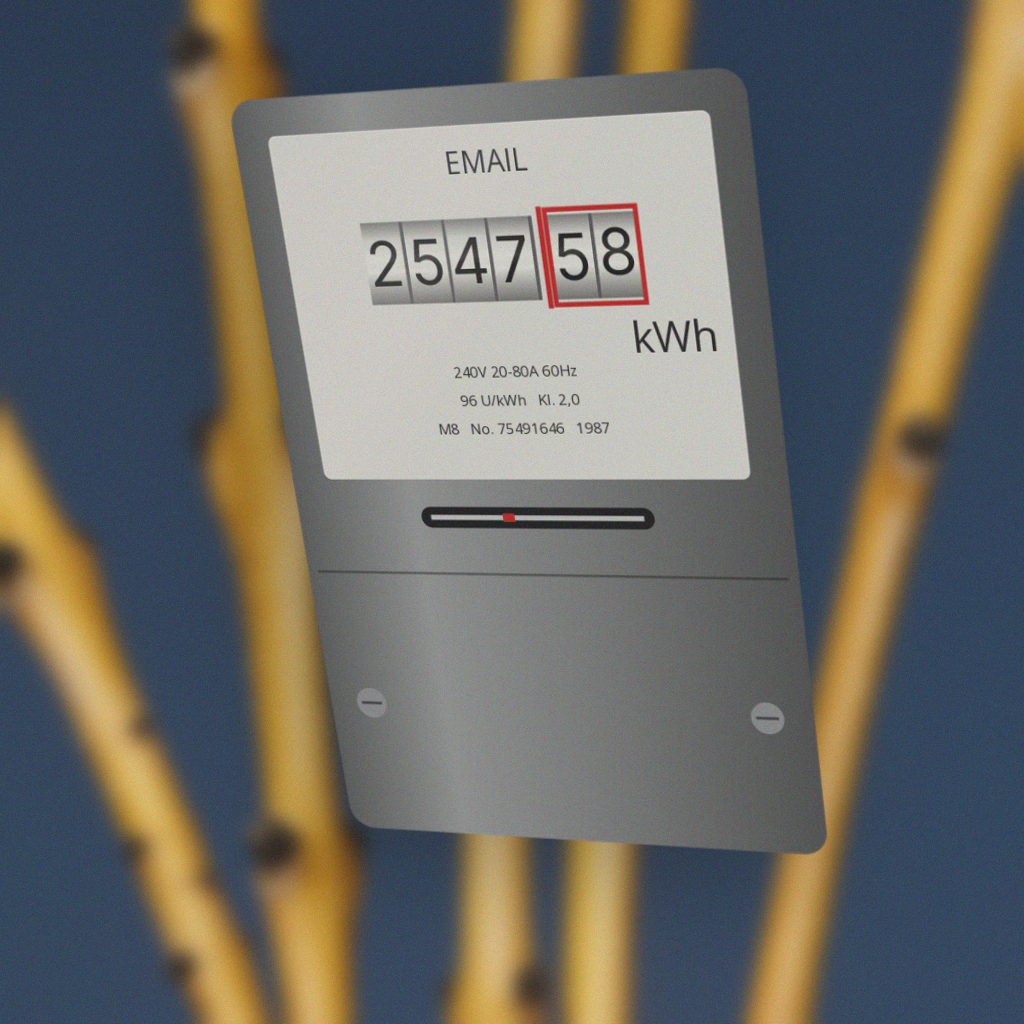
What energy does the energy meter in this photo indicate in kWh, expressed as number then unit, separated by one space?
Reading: 2547.58 kWh
